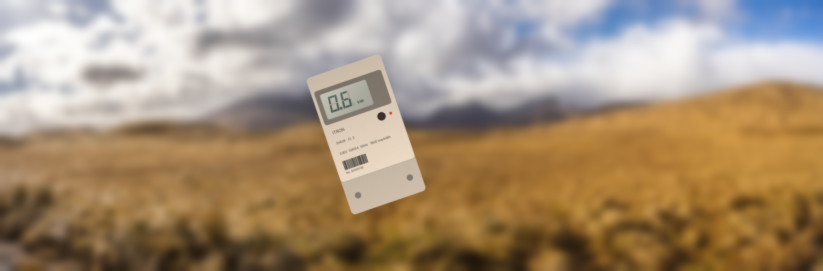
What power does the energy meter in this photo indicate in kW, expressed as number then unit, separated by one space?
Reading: 0.6 kW
